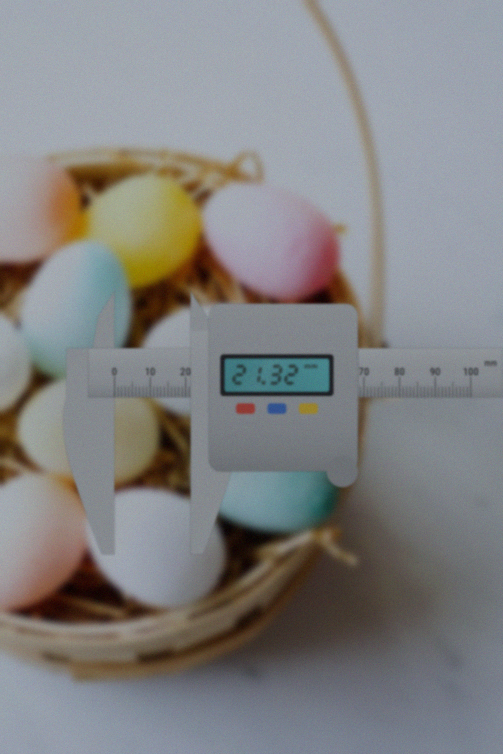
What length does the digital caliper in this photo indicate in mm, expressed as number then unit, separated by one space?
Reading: 21.32 mm
